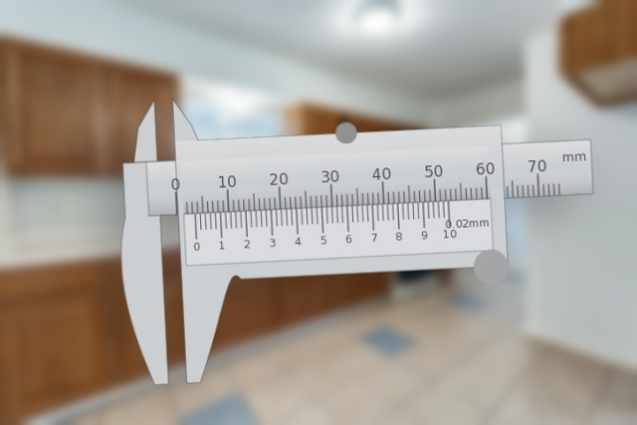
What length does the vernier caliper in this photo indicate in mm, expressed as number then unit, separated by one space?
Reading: 3.5 mm
